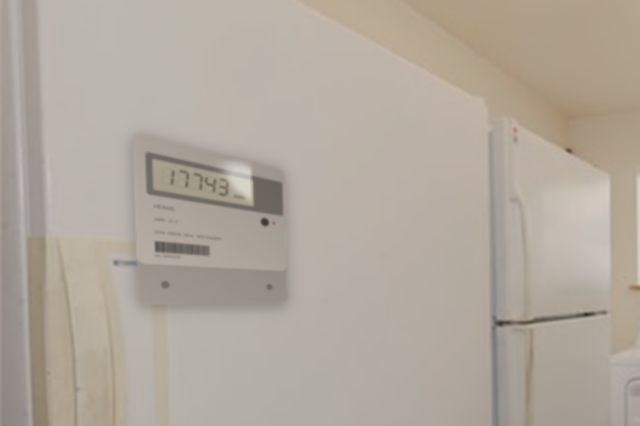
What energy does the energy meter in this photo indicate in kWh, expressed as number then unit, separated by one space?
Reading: 17743 kWh
